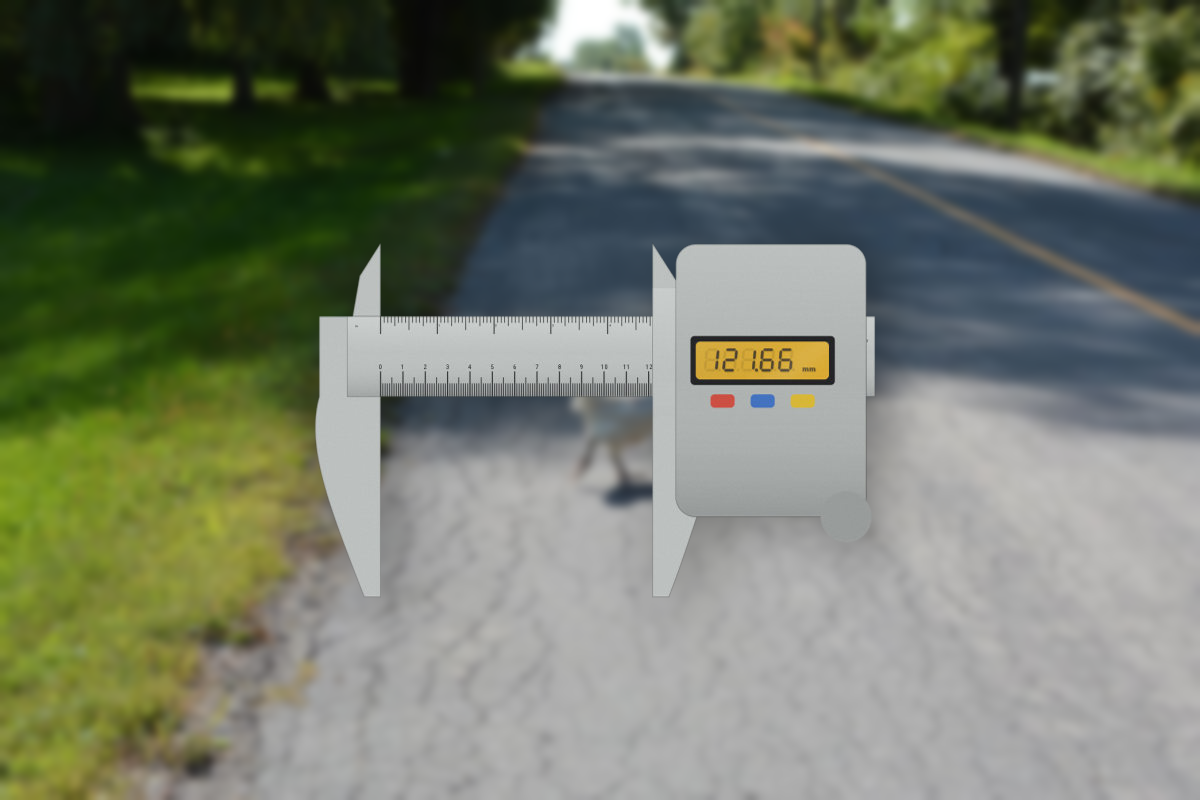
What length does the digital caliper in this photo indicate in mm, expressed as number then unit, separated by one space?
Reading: 121.66 mm
